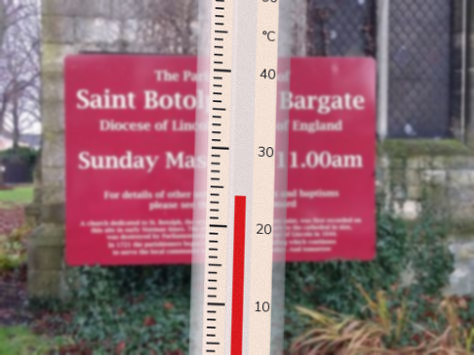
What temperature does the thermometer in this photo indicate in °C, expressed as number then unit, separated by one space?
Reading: 24 °C
